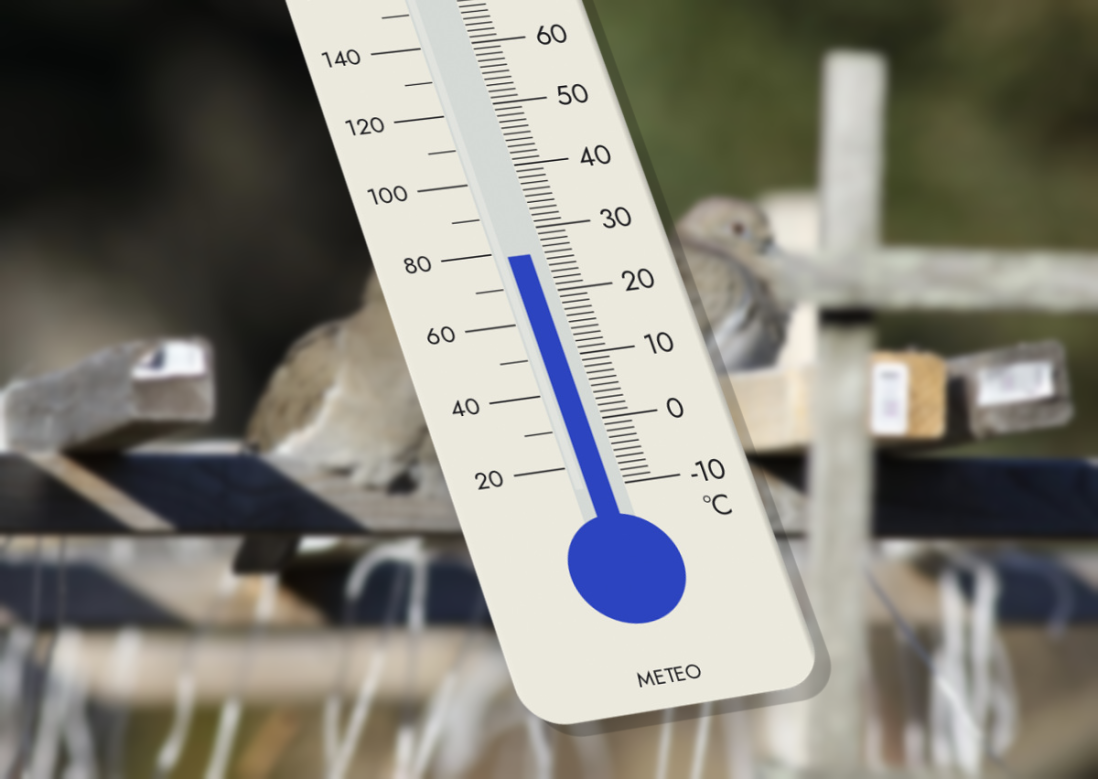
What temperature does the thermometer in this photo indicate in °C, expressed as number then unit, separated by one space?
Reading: 26 °C
